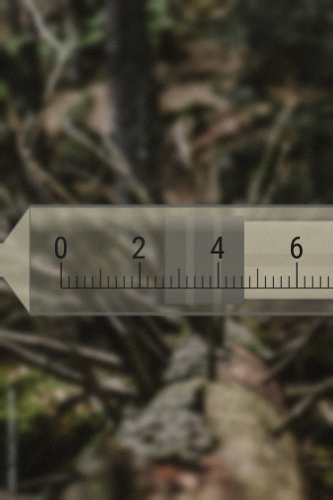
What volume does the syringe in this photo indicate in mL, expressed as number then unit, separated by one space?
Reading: 2.6 mL
